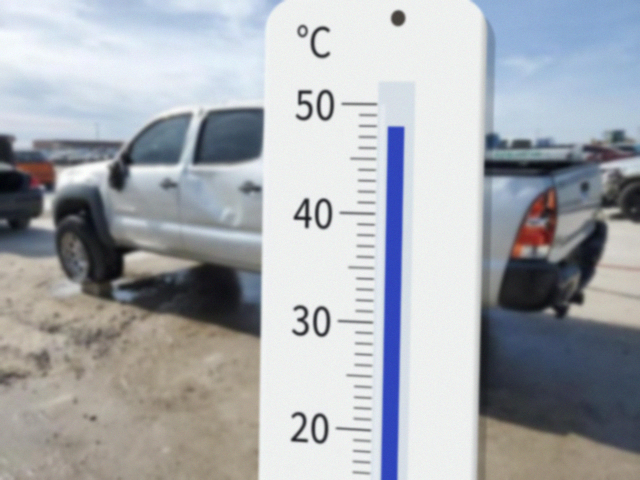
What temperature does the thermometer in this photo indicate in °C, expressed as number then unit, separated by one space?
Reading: 48 °C
